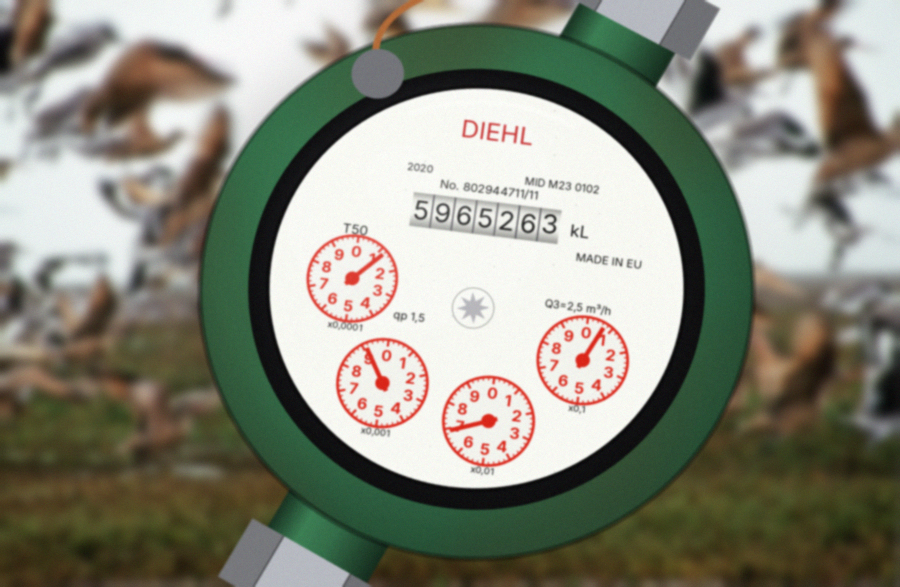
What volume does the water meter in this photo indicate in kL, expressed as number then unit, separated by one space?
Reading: 5965263.0691 kL
